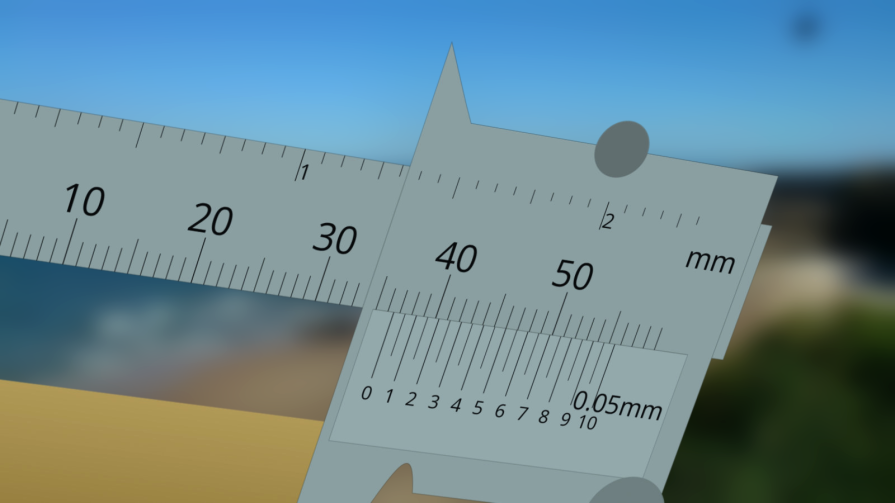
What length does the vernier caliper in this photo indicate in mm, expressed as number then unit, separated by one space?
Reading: 36.5 mm
